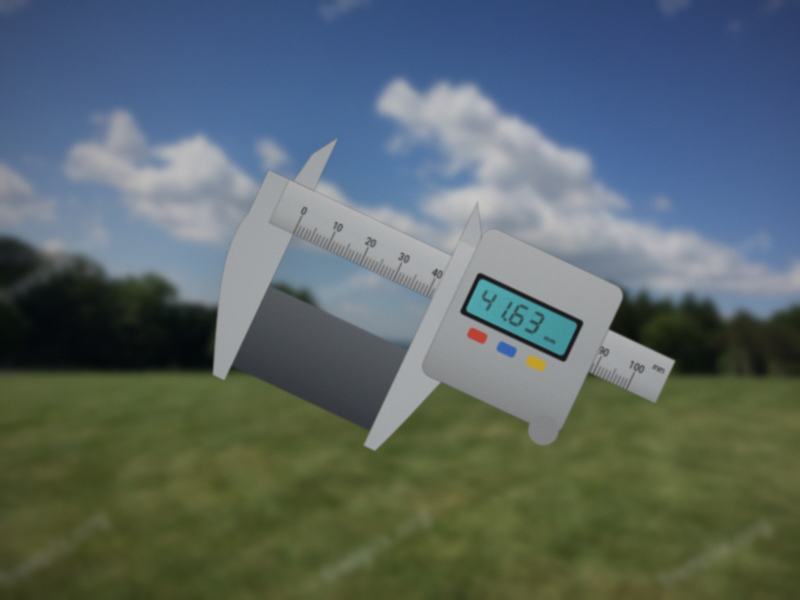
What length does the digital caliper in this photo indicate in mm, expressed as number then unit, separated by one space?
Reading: 41.63 mm
